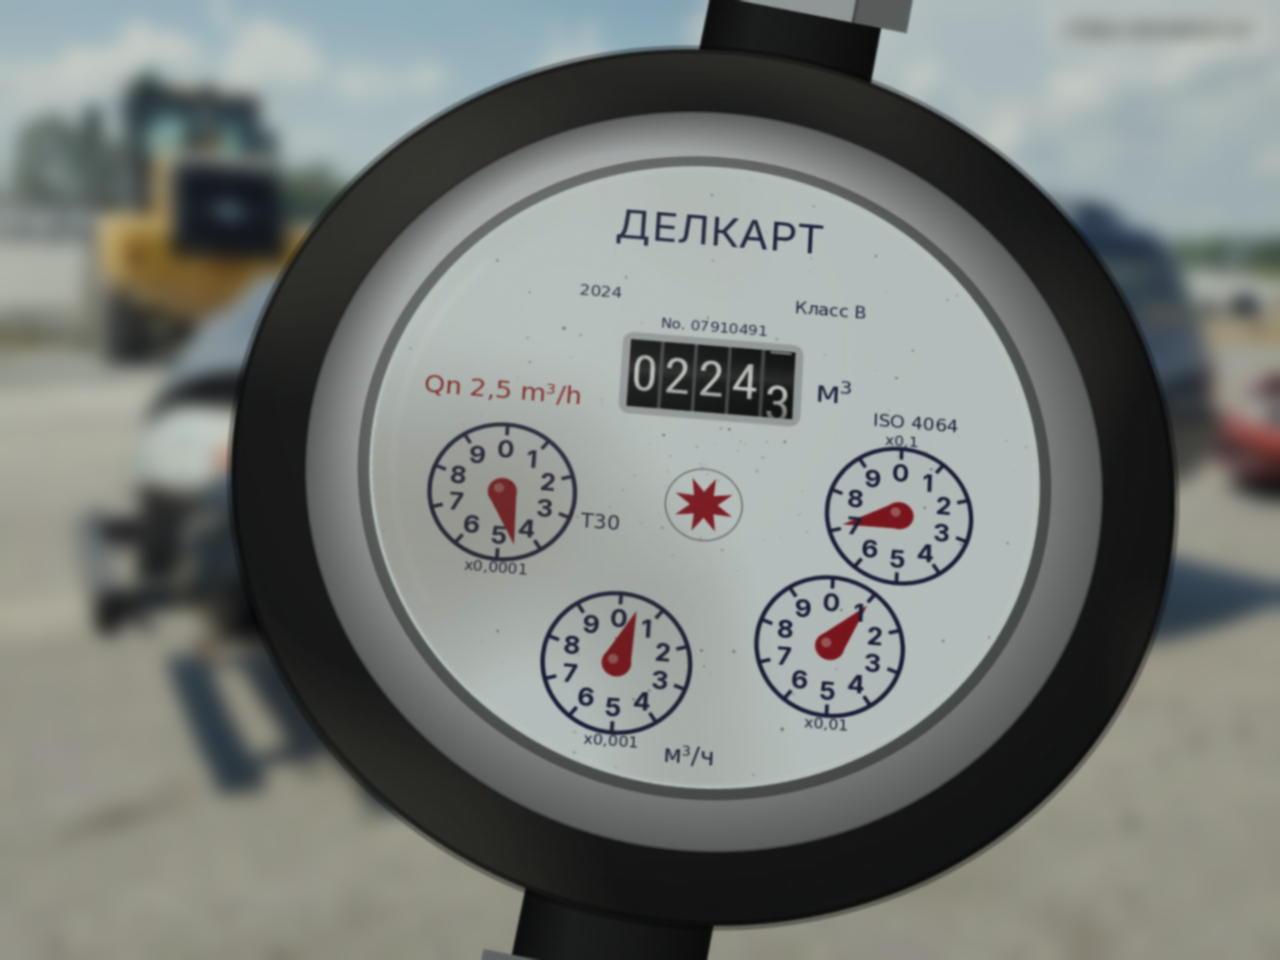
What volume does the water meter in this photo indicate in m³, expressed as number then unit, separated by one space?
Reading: 2242.7104 m³
